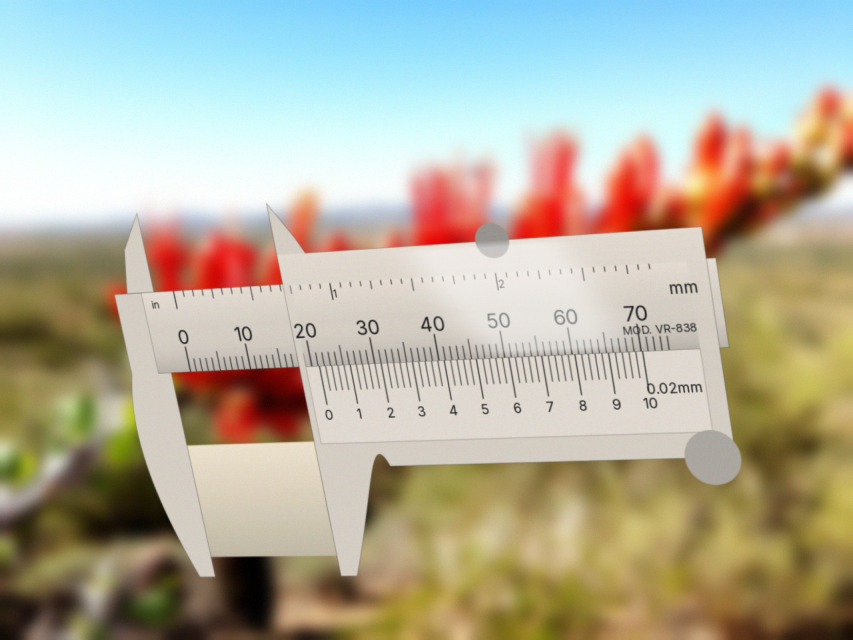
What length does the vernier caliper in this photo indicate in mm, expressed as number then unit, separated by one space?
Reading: 21.2 mm
